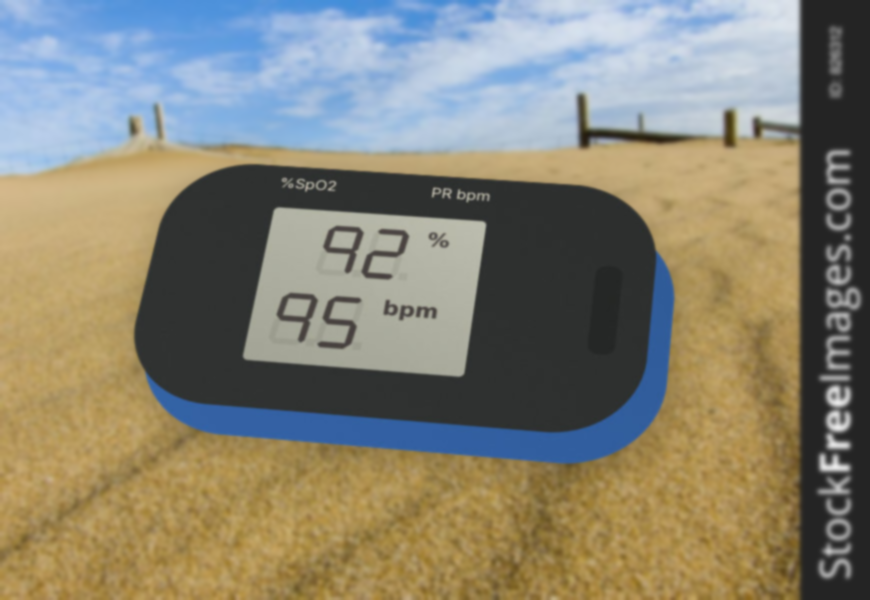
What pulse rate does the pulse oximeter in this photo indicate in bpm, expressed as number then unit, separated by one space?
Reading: 95 bpm
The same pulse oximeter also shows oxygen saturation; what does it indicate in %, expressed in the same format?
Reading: 92 %
